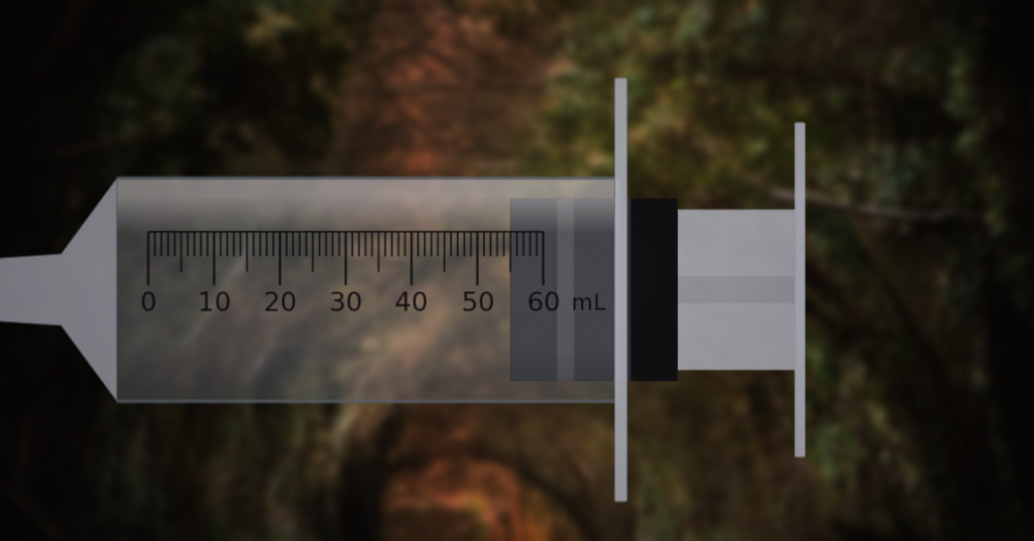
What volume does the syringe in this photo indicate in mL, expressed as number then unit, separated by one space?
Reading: 55 mL
